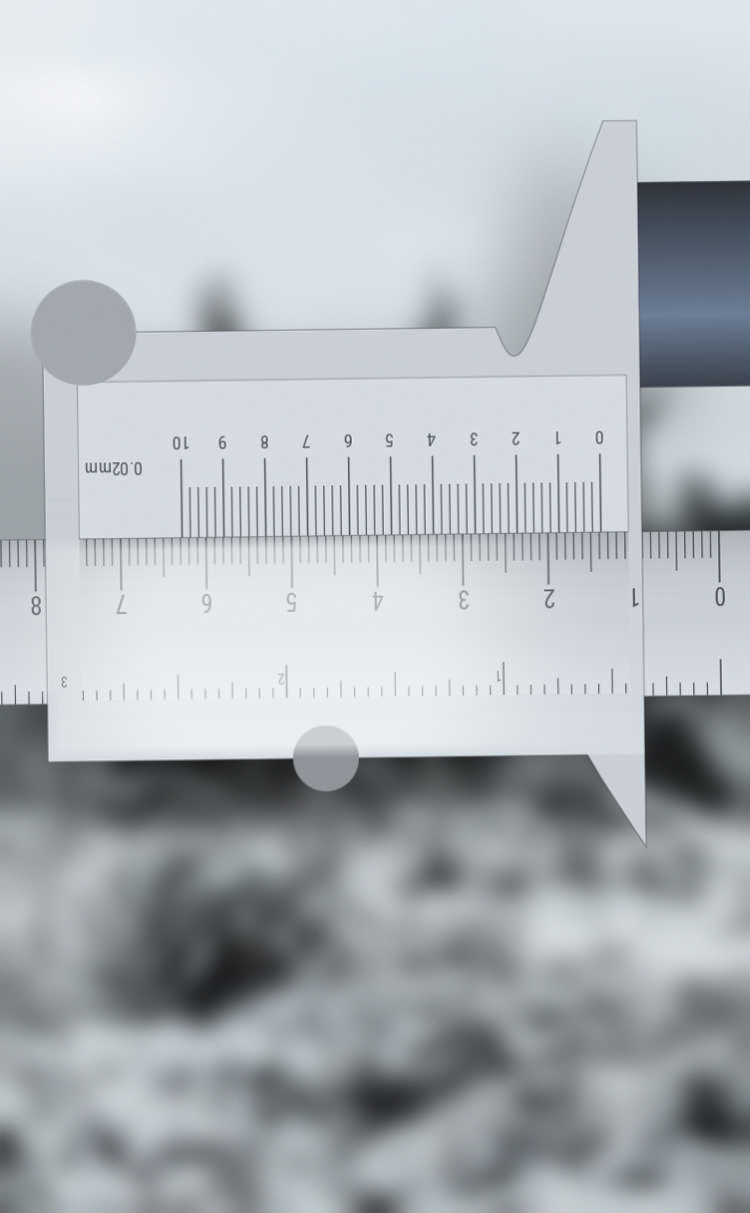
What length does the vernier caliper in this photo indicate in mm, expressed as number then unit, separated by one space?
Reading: 13.8 mm
